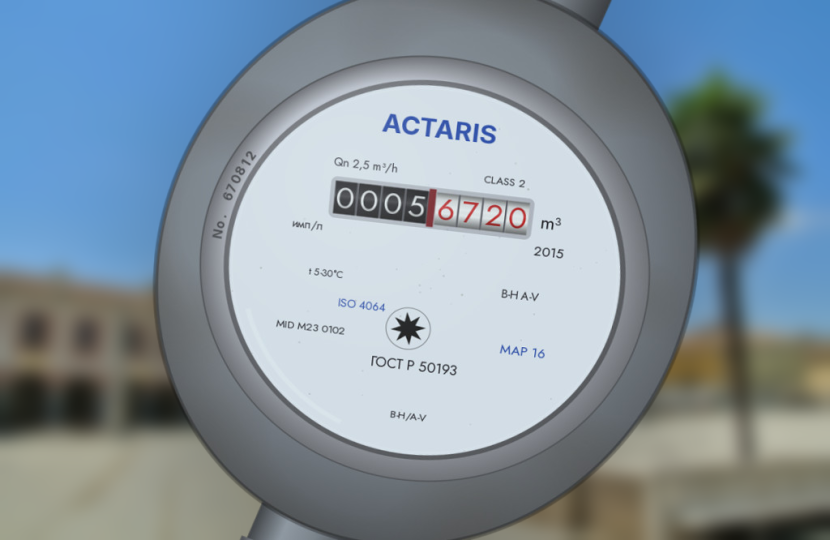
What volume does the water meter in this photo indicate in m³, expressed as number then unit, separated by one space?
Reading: 5.6720 m³
